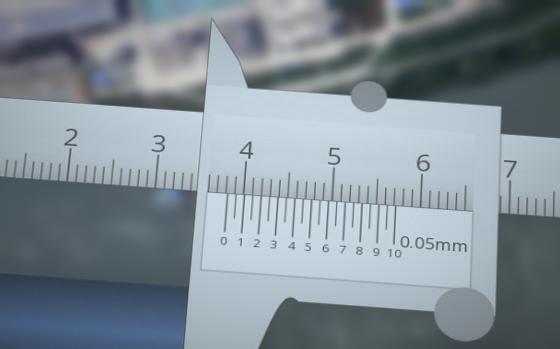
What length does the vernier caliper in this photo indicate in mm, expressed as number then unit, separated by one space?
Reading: 38.2 mm
